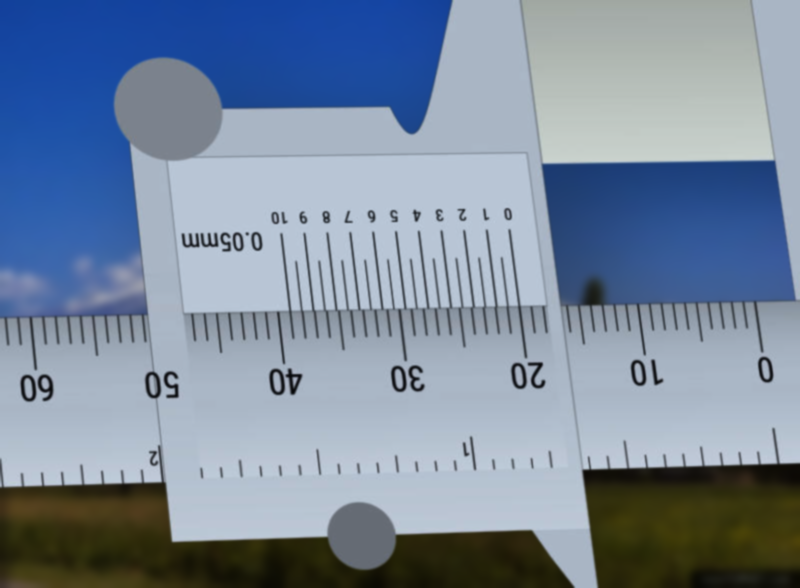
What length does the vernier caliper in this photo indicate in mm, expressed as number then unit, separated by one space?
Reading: 20.0 mm
